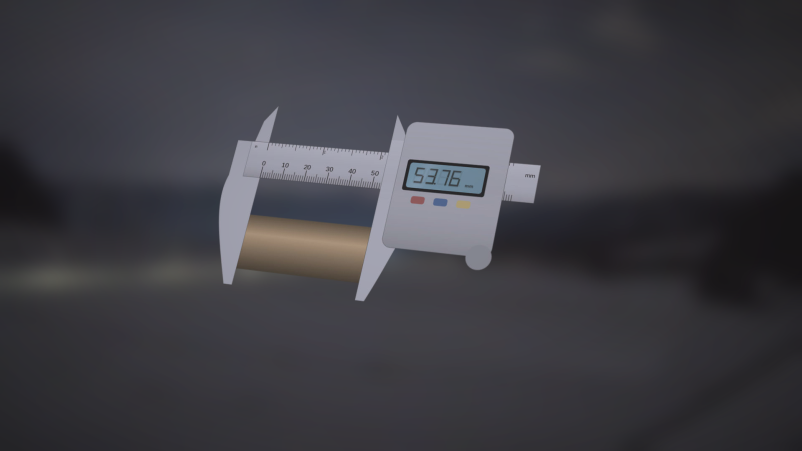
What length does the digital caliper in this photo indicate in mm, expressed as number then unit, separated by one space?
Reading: 53.76 mm
